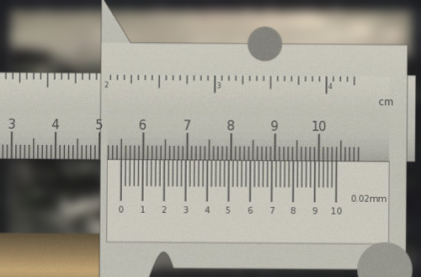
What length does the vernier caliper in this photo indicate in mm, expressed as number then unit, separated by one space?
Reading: 55.0 mm
